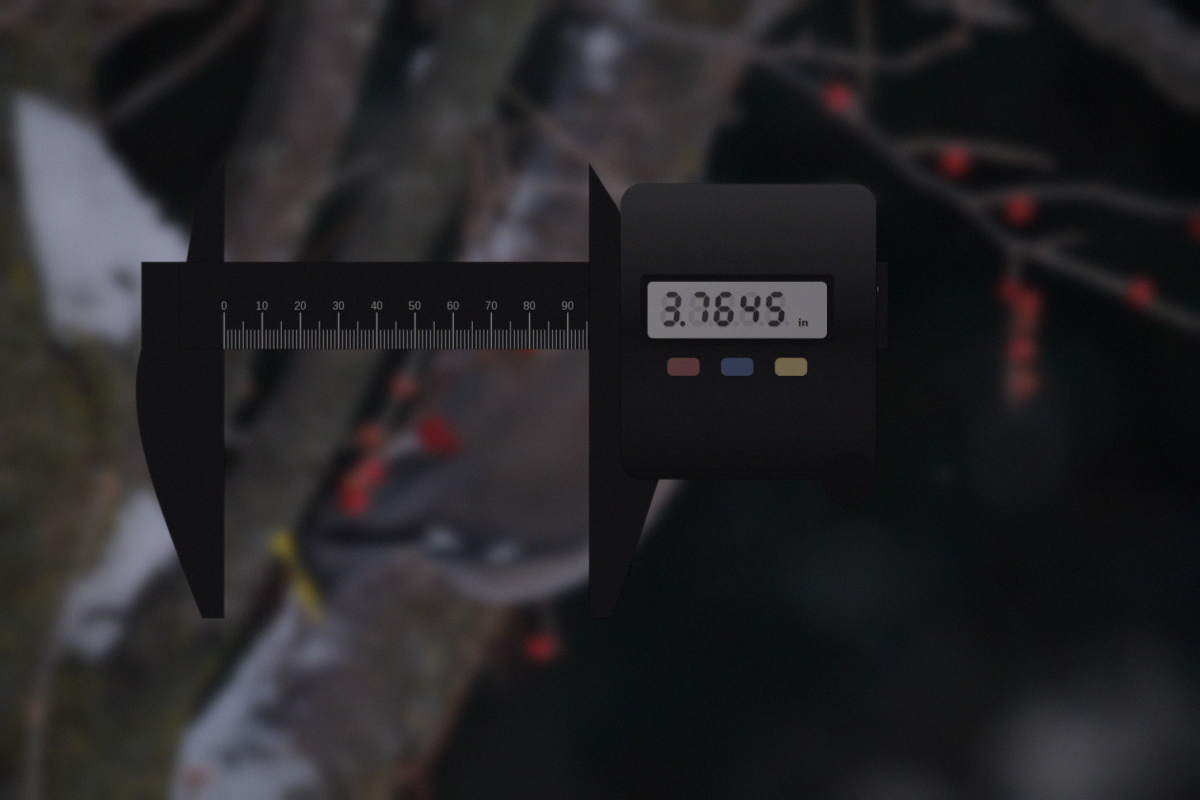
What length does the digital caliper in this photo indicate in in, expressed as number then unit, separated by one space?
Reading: 3.7645 in
